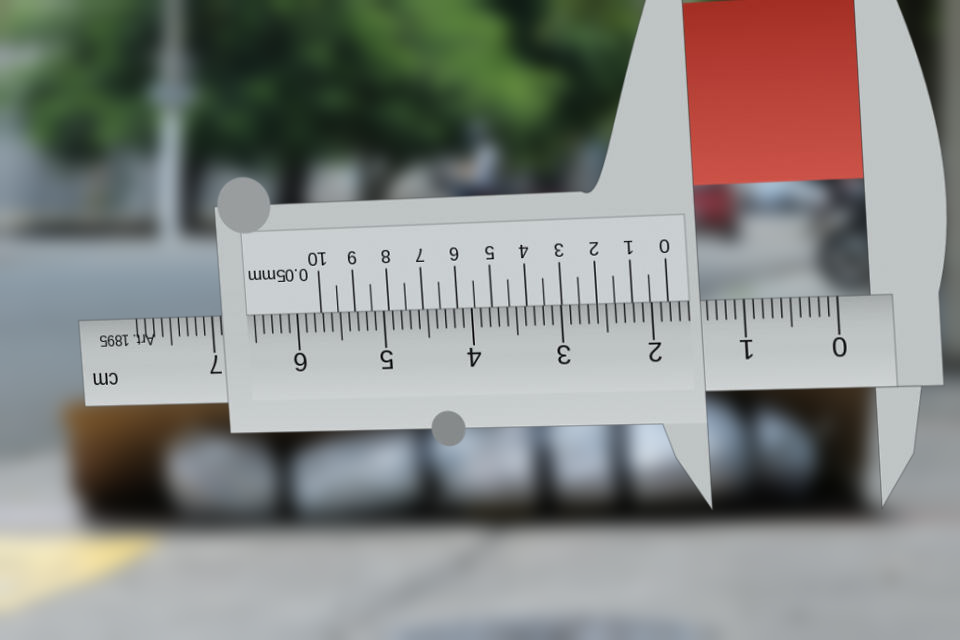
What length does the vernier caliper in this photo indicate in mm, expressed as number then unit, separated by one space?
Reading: 18.2 mm
